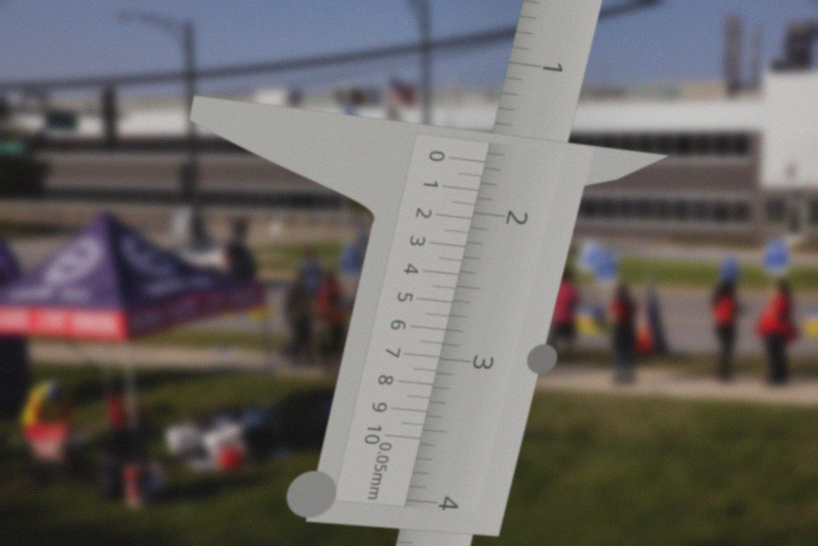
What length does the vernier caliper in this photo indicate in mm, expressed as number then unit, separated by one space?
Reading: 16.6 mm
